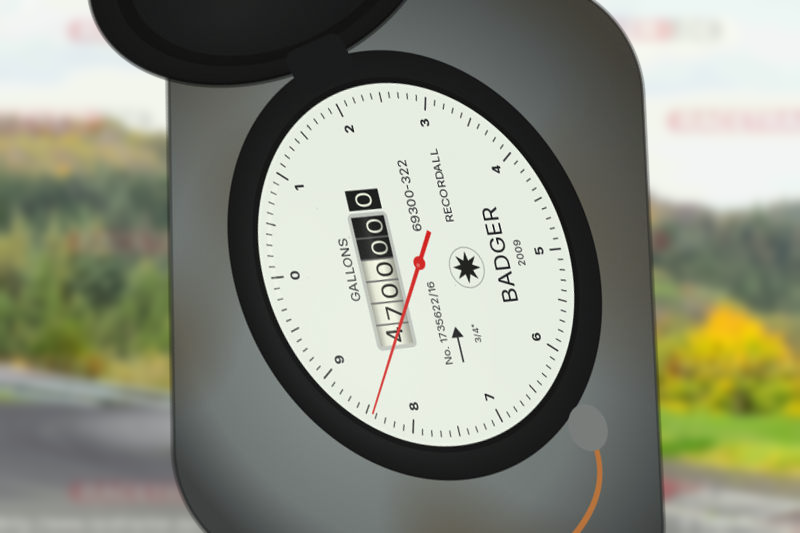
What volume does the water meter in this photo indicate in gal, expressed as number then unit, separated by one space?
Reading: 4699998.4 gal
